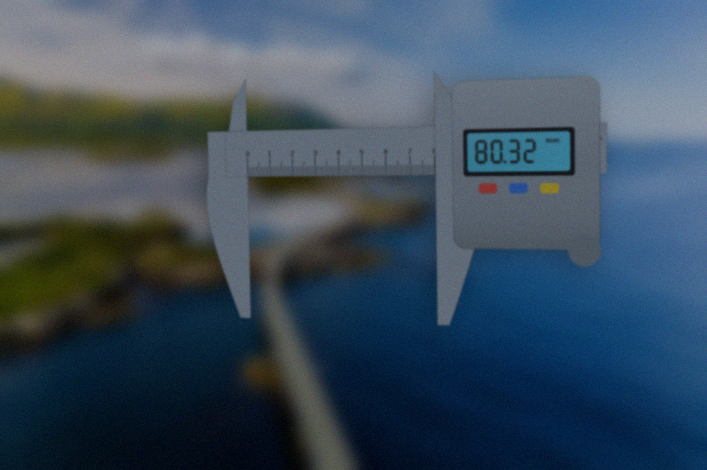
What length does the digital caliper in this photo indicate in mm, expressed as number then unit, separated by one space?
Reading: 80.32 mm
